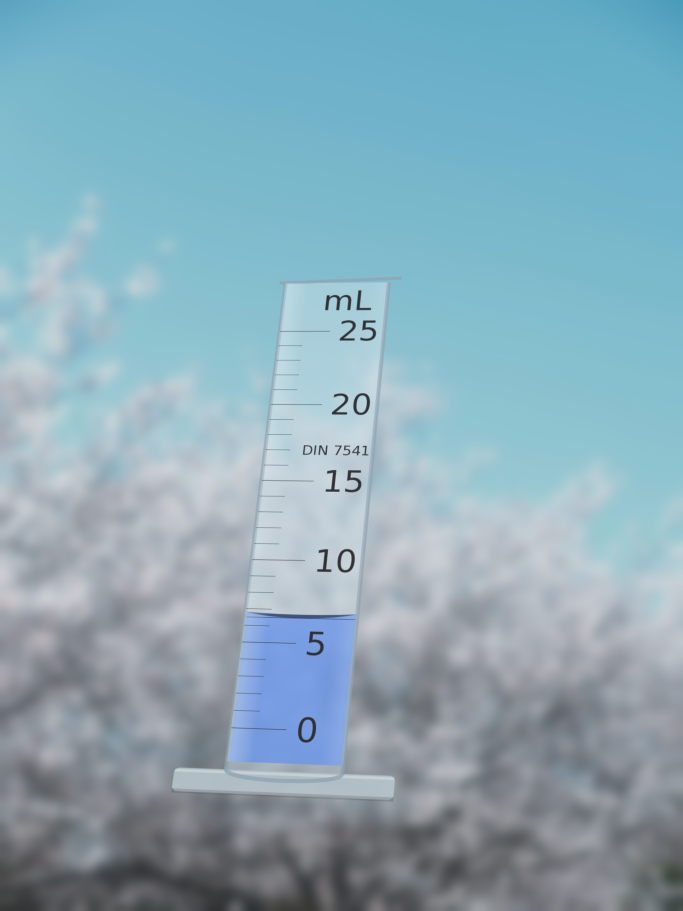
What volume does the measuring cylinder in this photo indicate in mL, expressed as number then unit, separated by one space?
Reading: 6.5 mL
